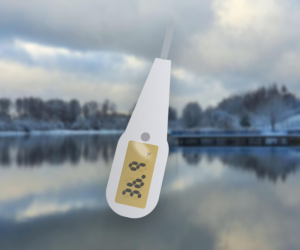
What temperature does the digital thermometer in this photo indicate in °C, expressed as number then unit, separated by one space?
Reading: 36.9 °C
